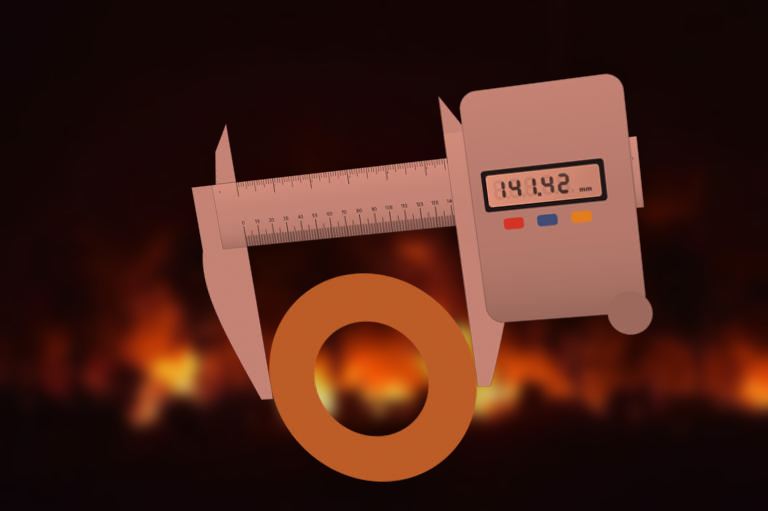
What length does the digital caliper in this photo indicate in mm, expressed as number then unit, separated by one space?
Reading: 141.42 mm
